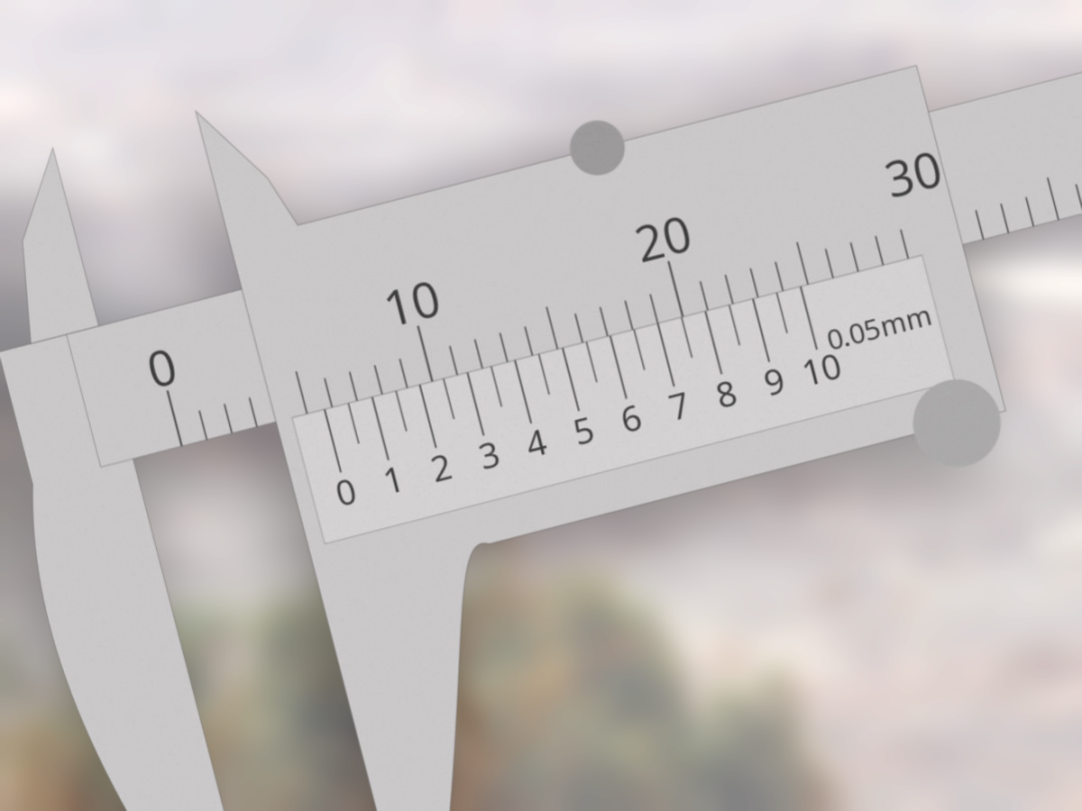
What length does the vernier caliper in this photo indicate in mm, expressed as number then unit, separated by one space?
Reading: 5.70 mm
